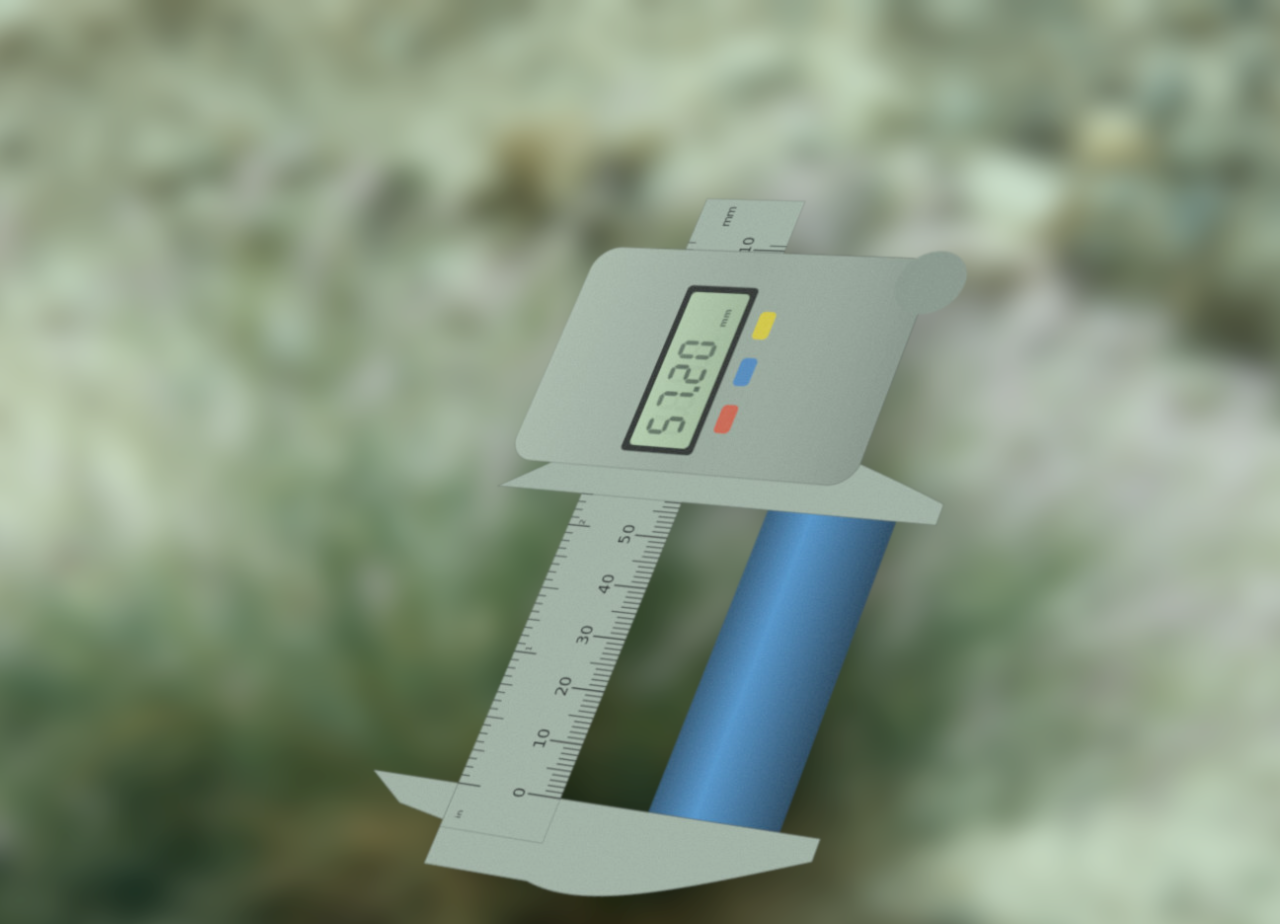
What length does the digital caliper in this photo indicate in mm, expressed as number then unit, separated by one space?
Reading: 57.20 mm
